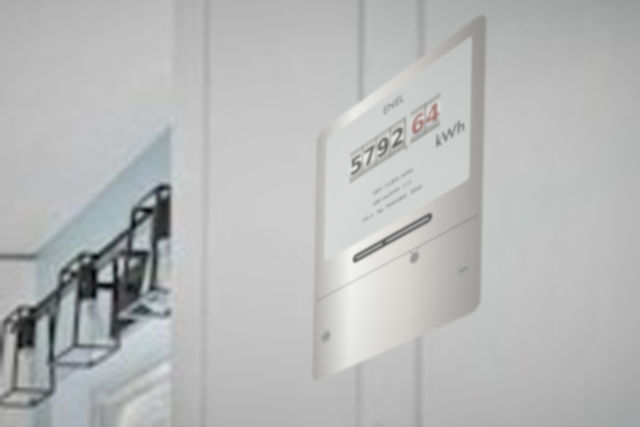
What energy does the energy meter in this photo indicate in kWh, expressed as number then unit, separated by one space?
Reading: 5792.64 kWh
